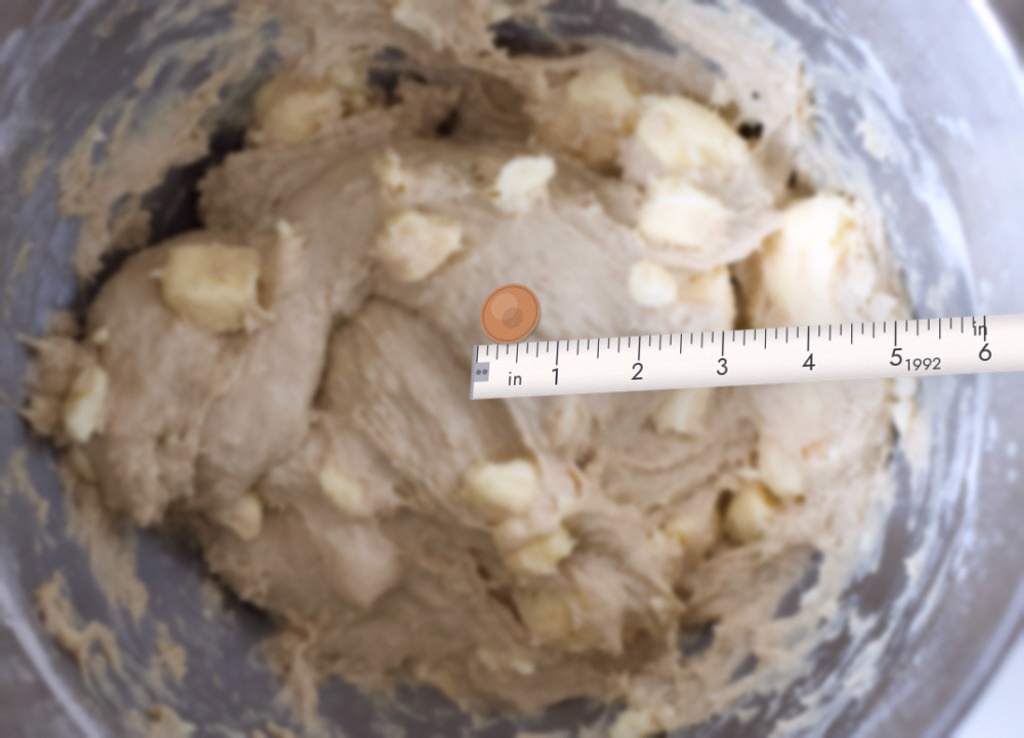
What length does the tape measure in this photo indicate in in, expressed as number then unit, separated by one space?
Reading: 0.75 in
